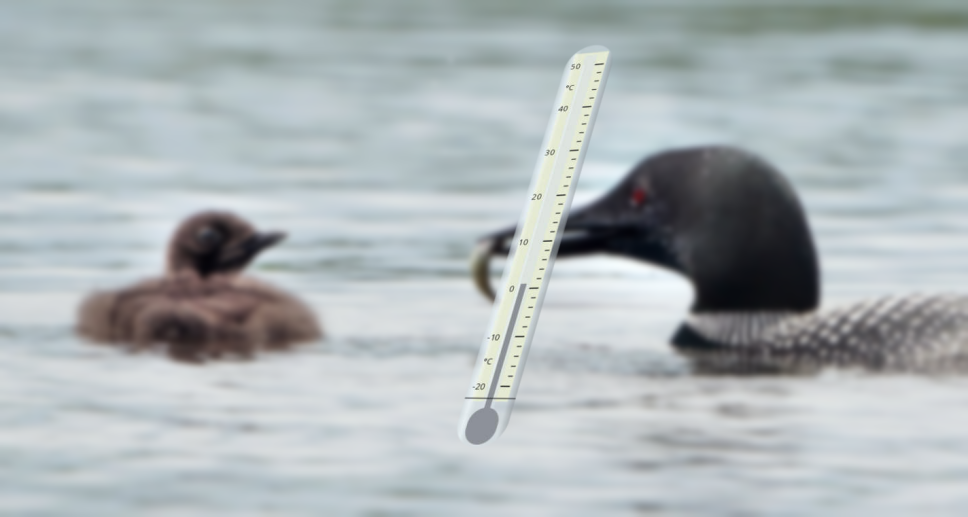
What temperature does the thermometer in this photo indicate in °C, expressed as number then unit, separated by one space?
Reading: 1 °C
